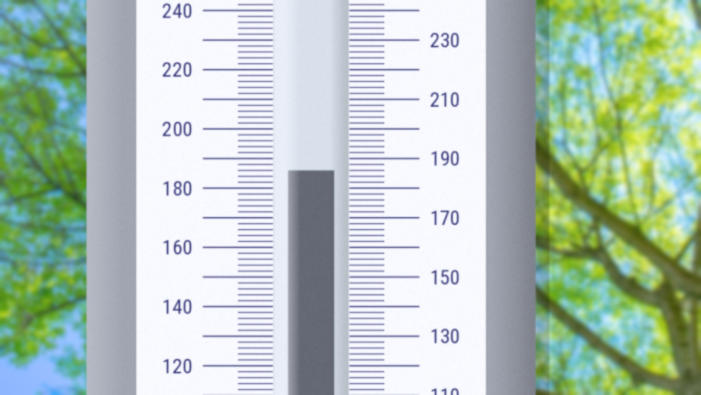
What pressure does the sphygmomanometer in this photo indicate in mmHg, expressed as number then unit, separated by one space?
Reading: 186 mmHg
